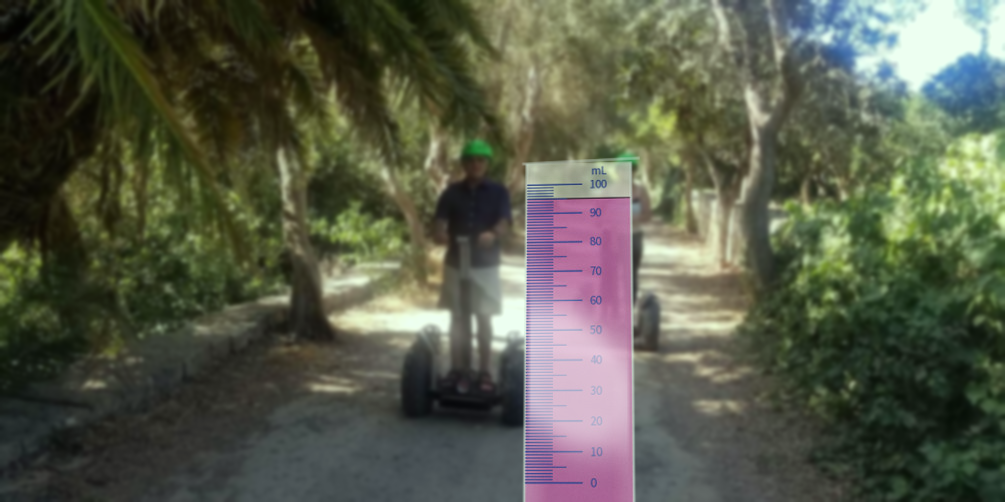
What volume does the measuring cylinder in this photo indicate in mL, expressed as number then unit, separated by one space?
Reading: 95 mL
